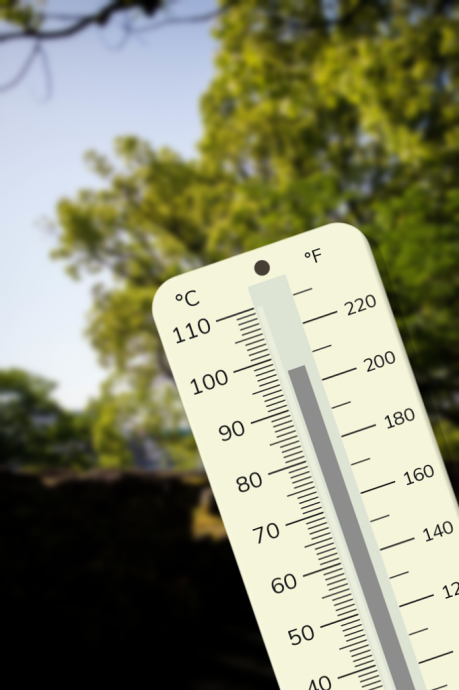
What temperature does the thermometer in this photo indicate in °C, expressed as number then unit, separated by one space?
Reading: 97 °C
